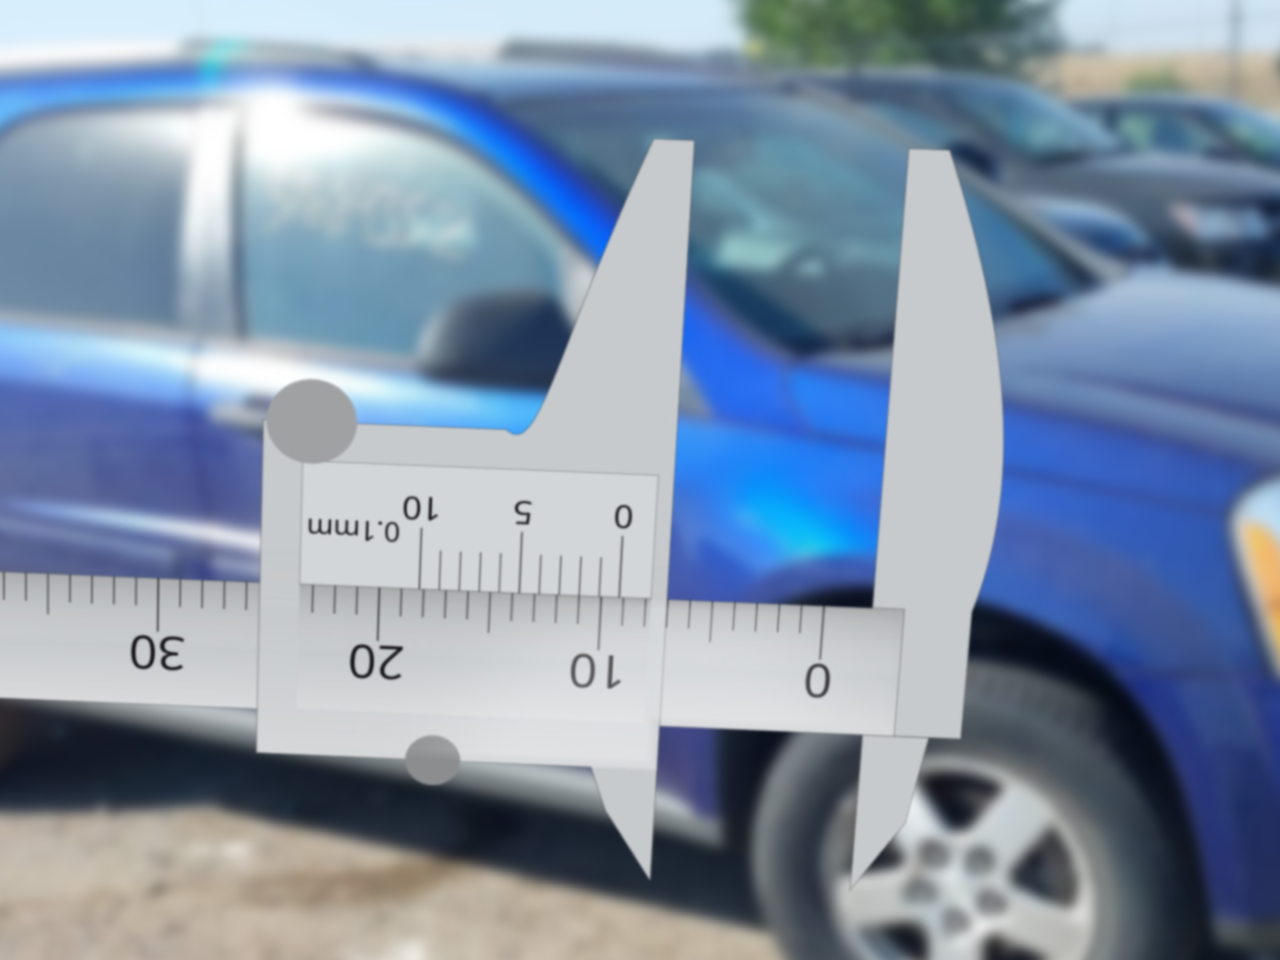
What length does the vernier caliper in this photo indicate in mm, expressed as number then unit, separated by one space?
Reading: 9.2 mm
